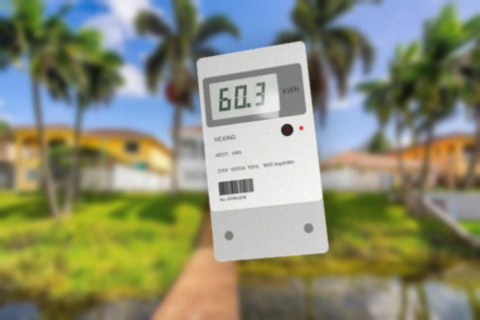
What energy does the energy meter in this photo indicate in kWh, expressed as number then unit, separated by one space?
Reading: 60.3 kWh
